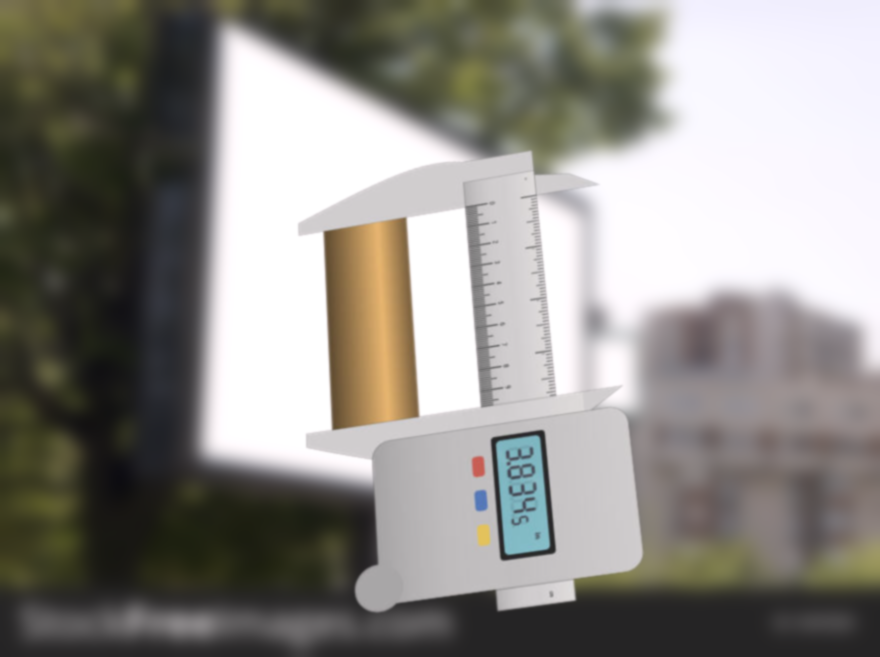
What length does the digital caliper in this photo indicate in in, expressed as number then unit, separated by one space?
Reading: 3.8345 in
